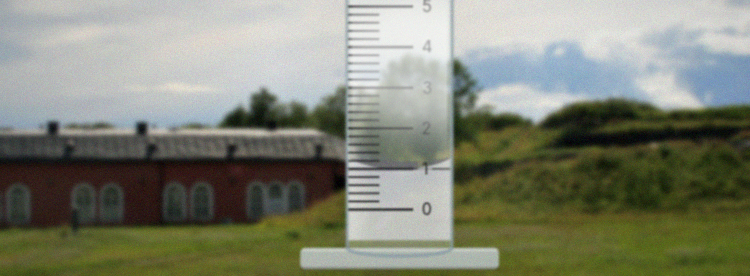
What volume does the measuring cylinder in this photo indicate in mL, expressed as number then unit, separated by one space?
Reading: 1 mL
